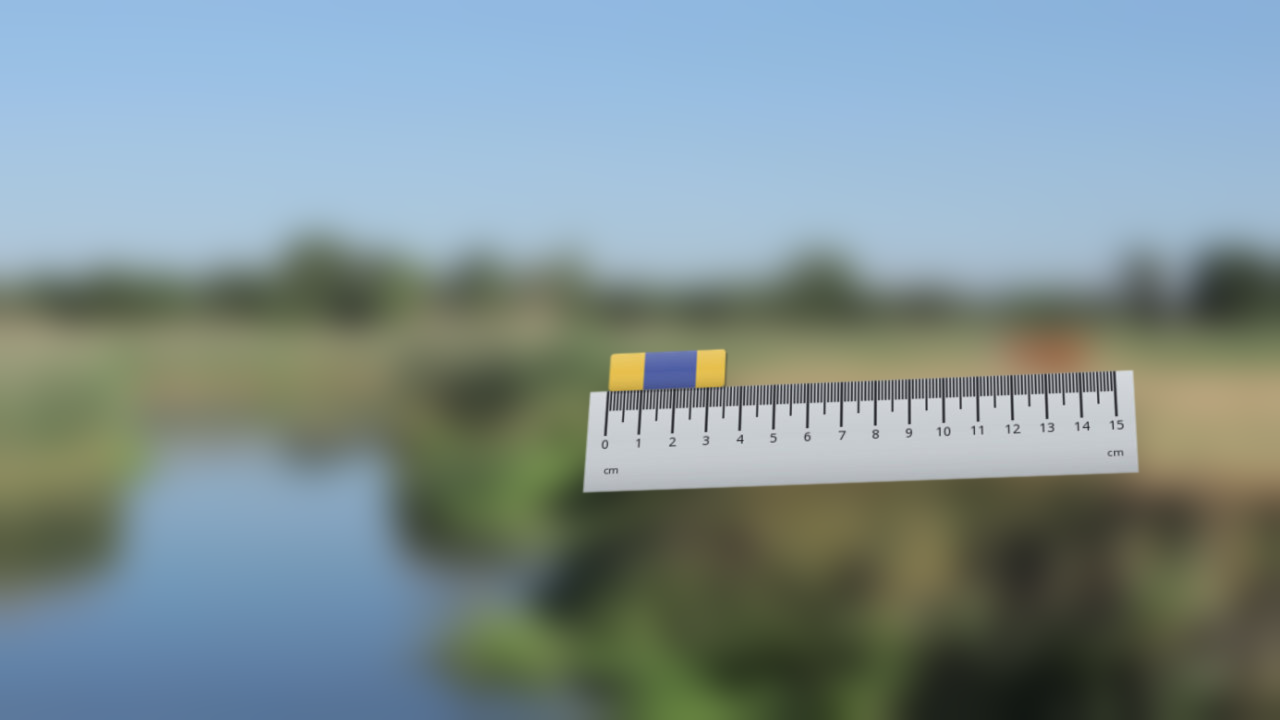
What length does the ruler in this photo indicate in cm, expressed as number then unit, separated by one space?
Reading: 3.5 cm
